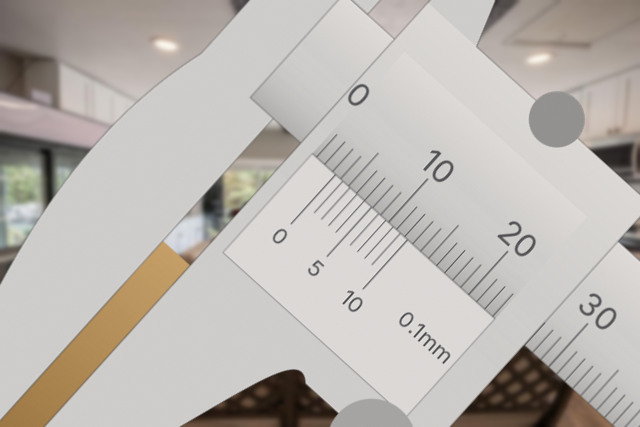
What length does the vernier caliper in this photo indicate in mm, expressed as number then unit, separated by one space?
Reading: 3.4 mm
